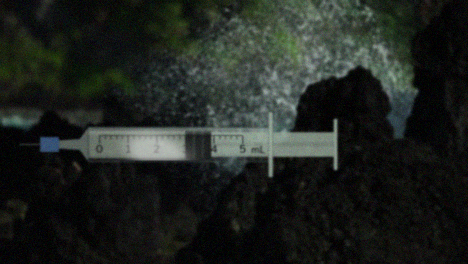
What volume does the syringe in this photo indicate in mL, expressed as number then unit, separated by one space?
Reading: 3 mL
